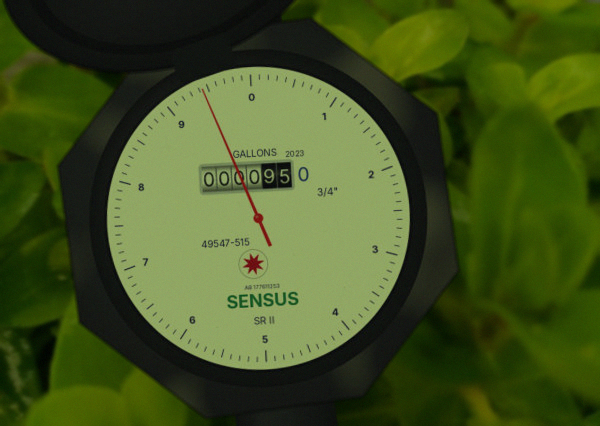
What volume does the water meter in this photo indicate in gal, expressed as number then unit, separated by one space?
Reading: 949.4 gal
